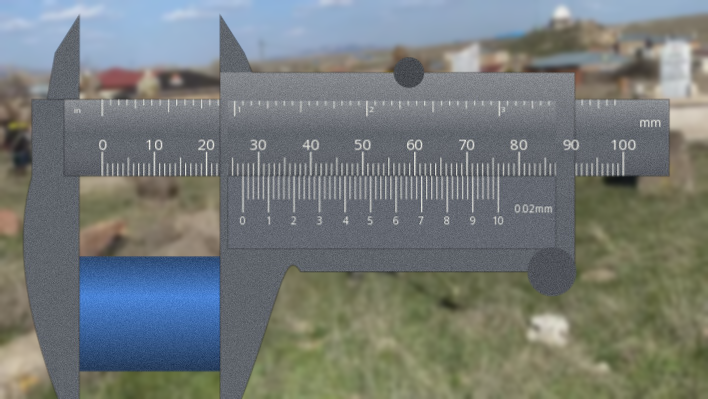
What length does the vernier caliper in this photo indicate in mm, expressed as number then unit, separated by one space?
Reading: 27.0 mm
